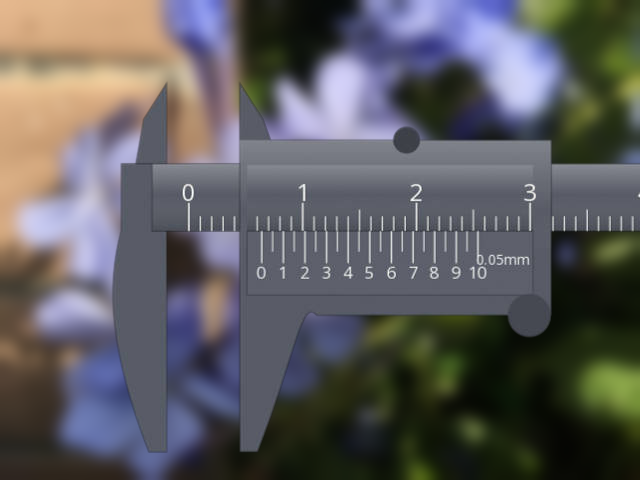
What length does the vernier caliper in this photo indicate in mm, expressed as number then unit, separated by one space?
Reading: 6.4 mm
